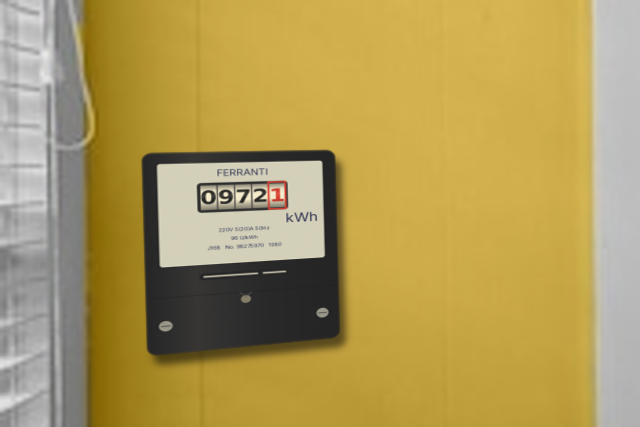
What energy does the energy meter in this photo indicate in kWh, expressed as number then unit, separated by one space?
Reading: 972.1 kWh
